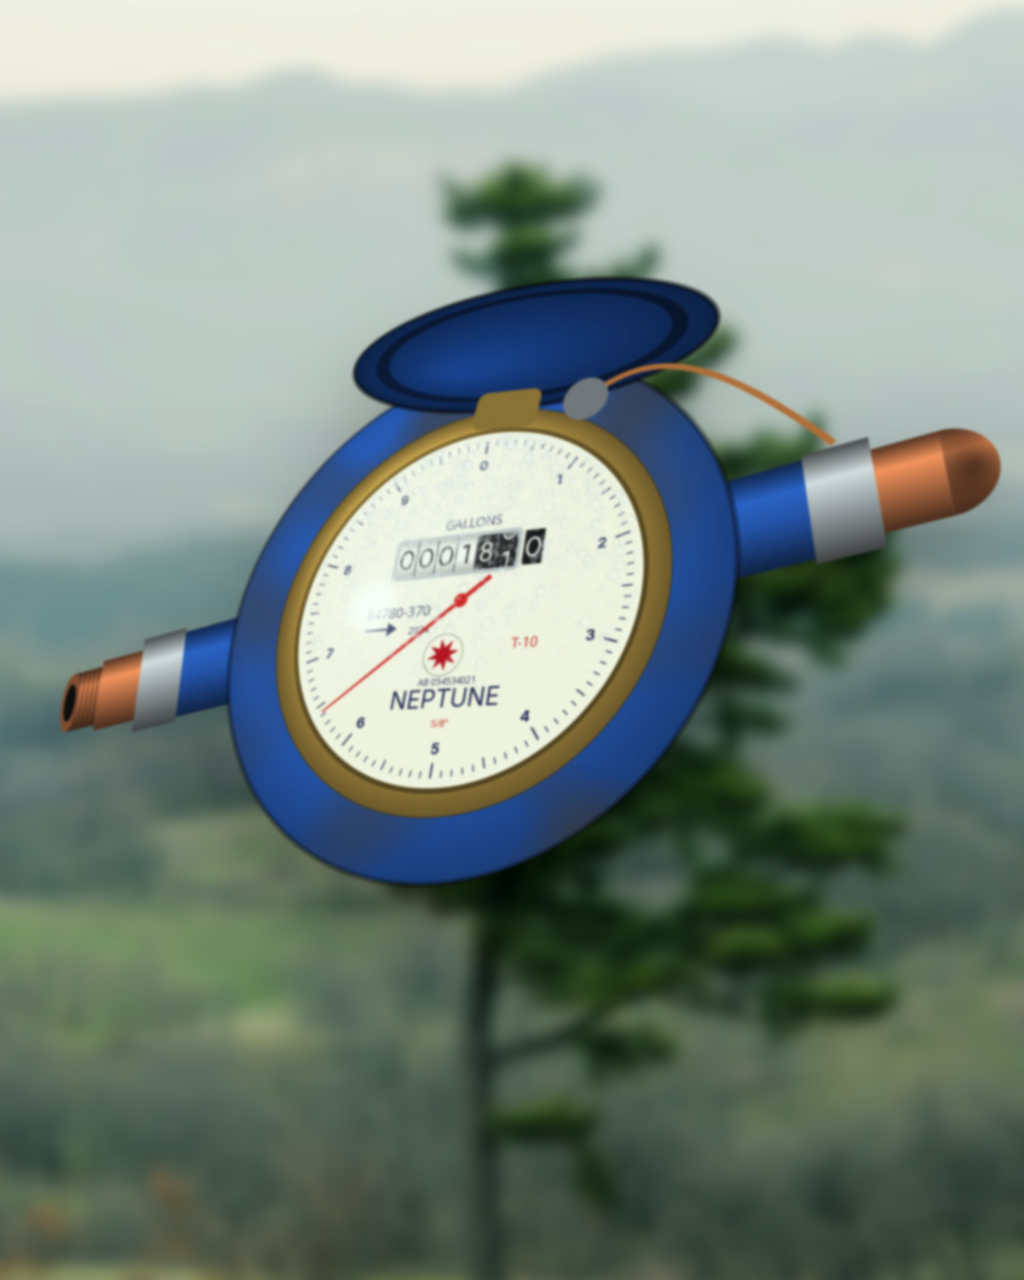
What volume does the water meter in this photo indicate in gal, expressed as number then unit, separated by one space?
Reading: 1806.4 gal
